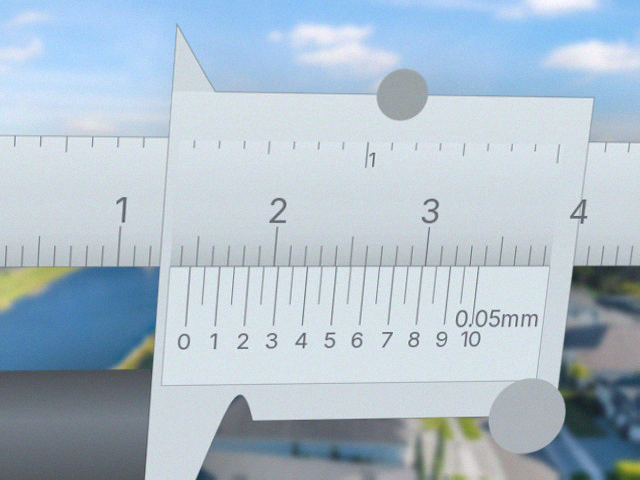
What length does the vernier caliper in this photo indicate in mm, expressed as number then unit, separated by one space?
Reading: 14.6 mm
